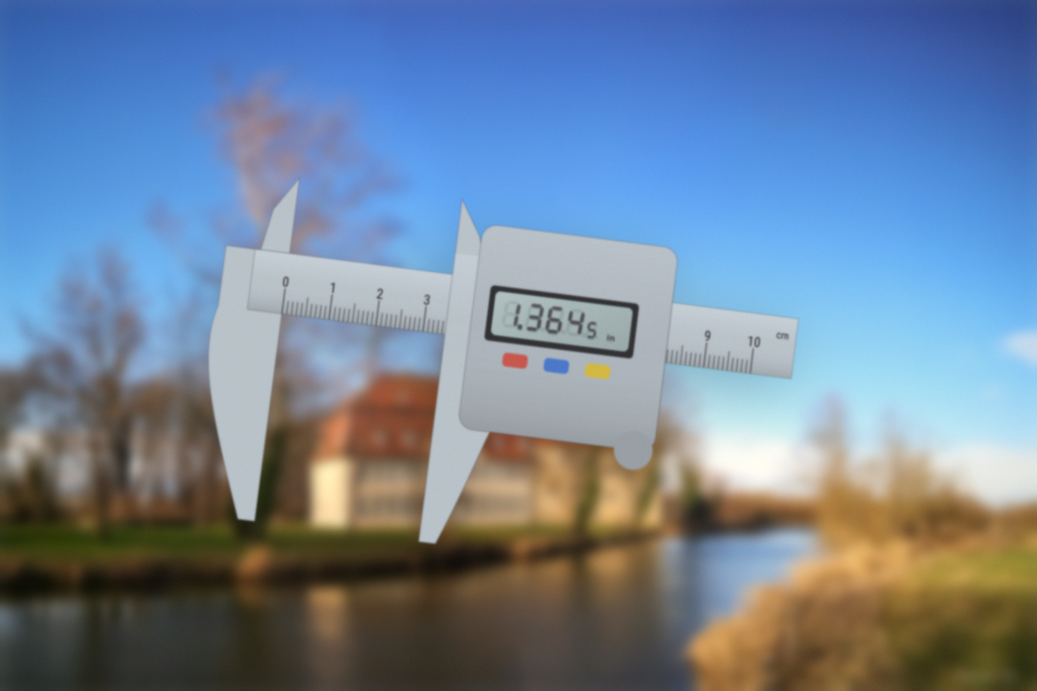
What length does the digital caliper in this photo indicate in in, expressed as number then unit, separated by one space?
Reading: 1.3645 in
